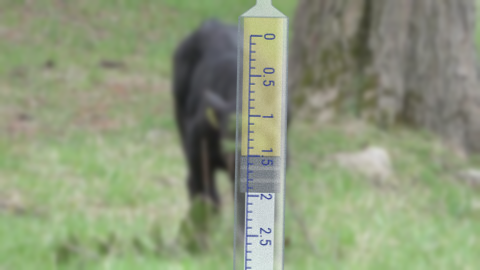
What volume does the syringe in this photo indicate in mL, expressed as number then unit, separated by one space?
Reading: 1.5 mL
